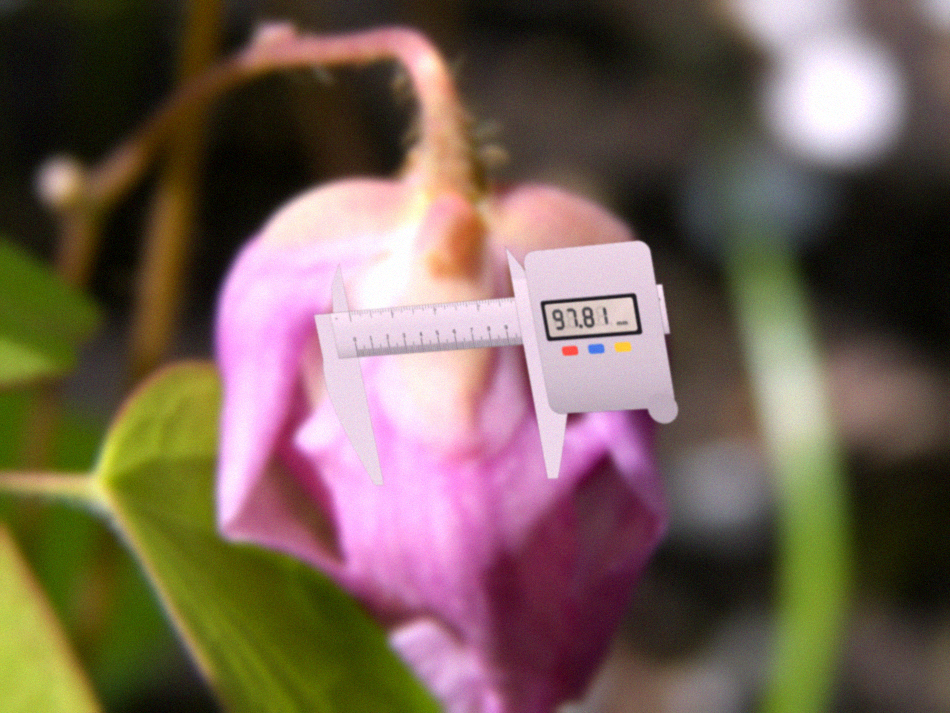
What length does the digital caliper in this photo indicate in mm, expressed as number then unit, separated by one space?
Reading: 97.81 mm
